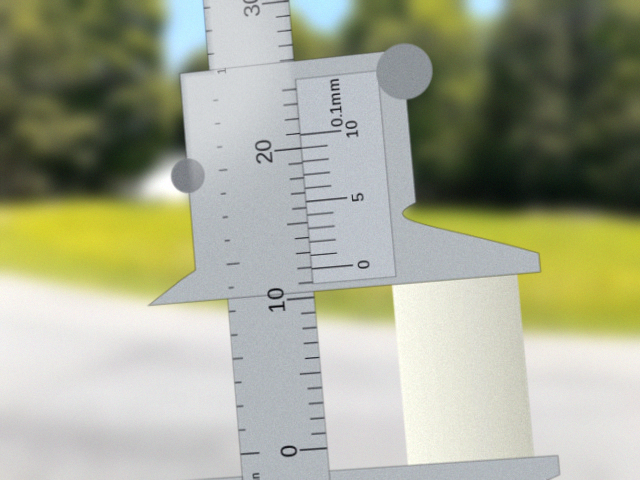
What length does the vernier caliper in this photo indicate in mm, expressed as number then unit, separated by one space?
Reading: 11.9 mm
